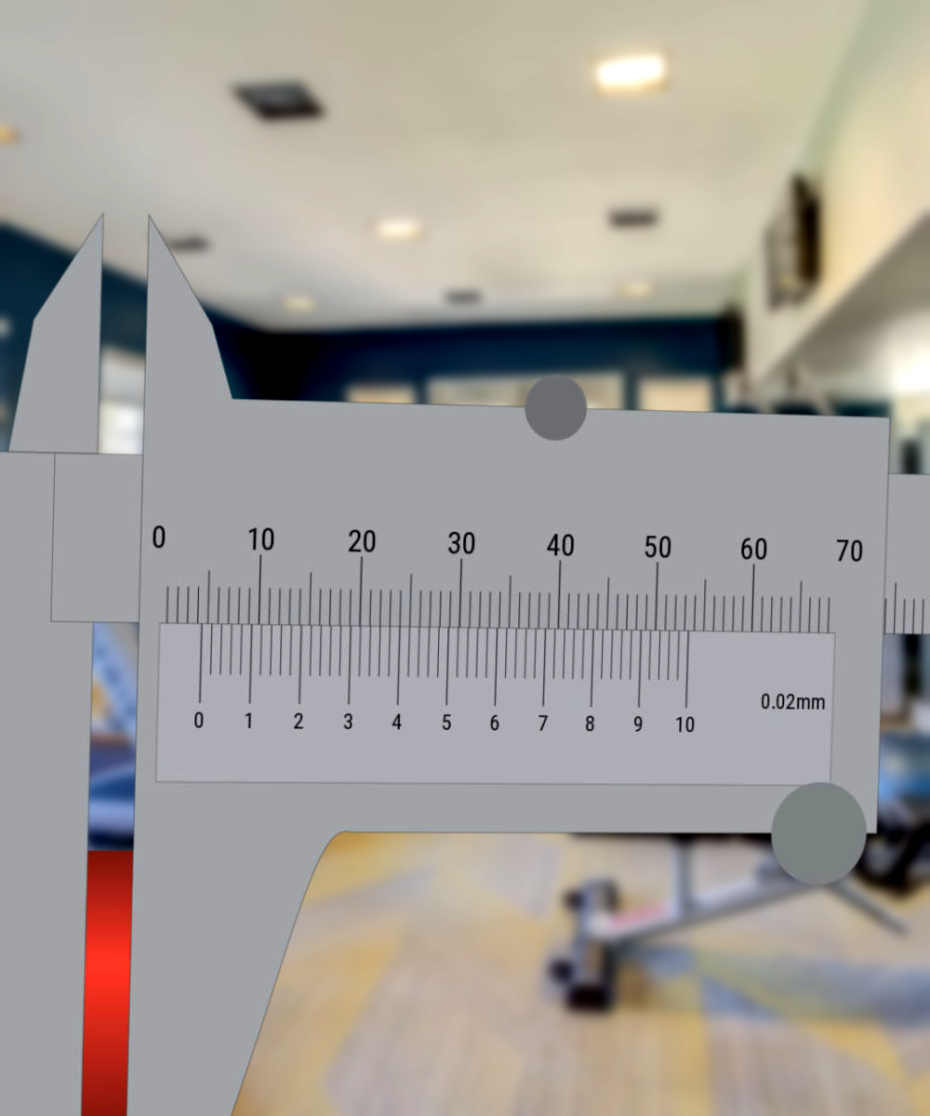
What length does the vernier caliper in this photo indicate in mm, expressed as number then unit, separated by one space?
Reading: 4.4 mm
